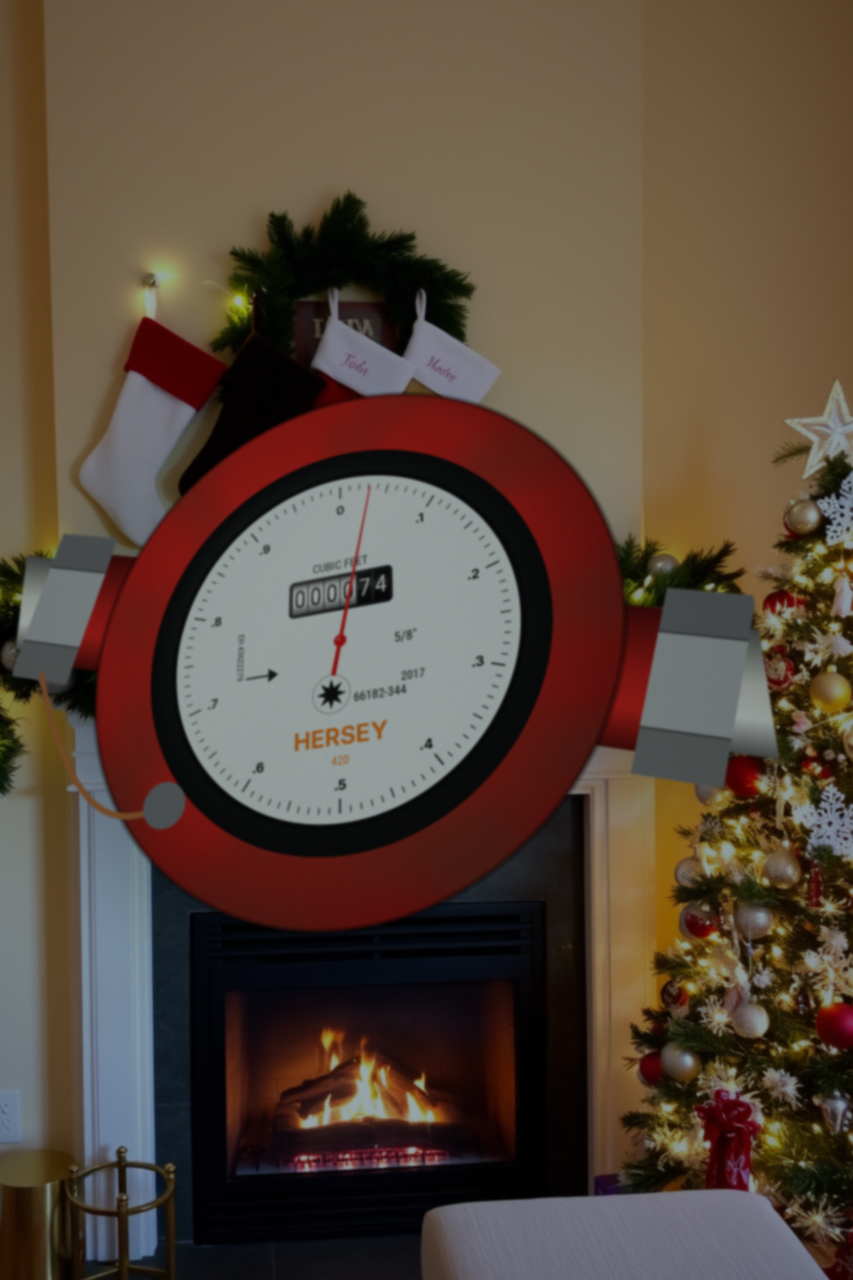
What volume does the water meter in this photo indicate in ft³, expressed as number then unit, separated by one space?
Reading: 74.03 ft³
